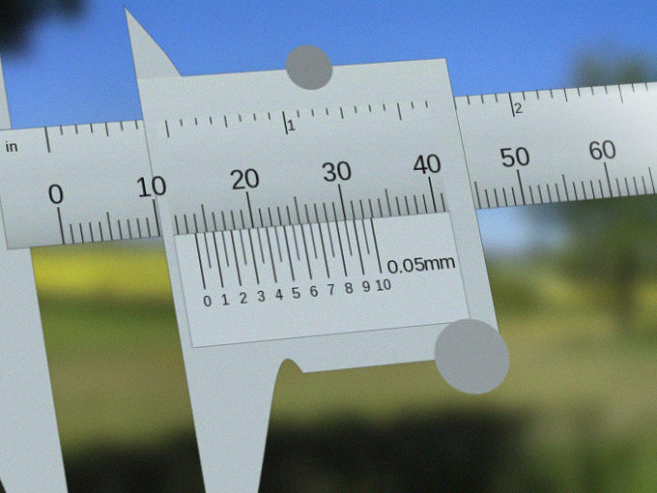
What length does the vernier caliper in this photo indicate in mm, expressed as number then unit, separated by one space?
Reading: 13.8 mm
